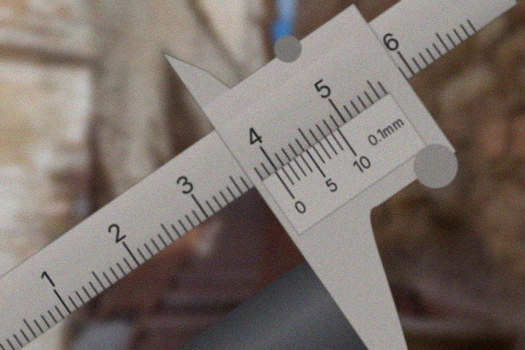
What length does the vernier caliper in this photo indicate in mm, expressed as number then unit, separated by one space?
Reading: 39.8 mm
